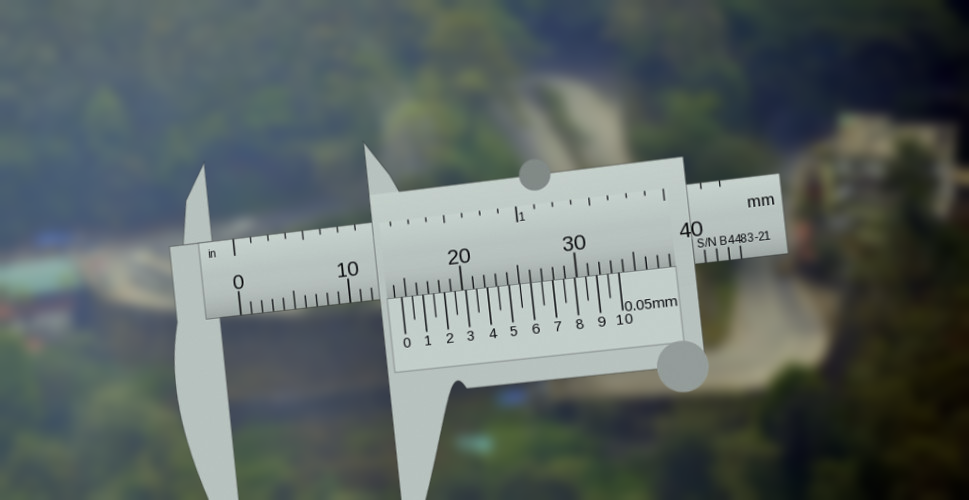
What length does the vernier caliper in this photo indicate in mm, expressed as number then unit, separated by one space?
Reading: 14.6 mm
